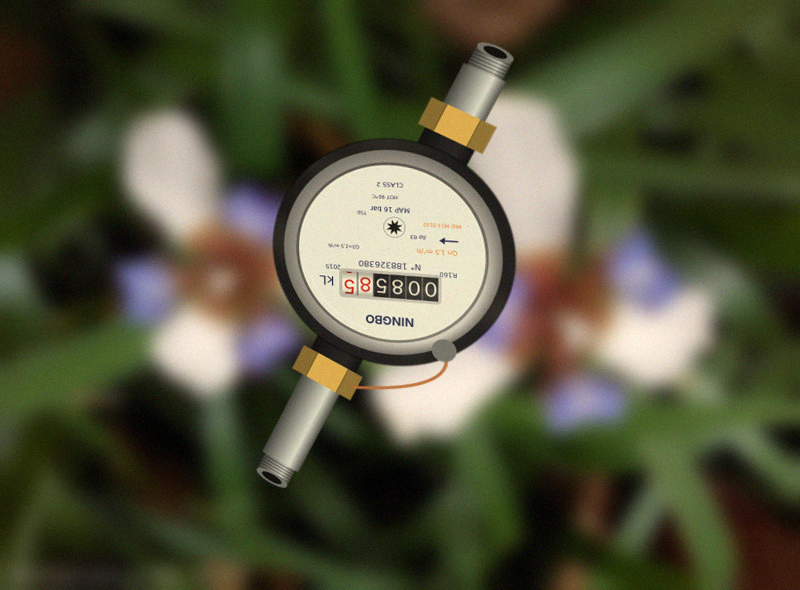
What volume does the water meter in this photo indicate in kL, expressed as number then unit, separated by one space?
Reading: 85.85 kL
